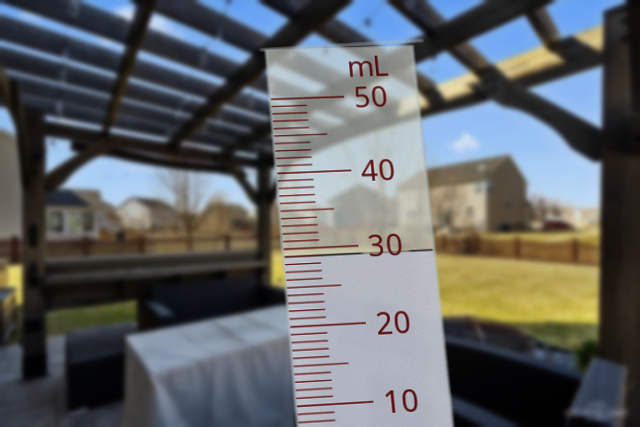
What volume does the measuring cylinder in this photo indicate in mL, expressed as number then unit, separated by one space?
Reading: 29 mL
